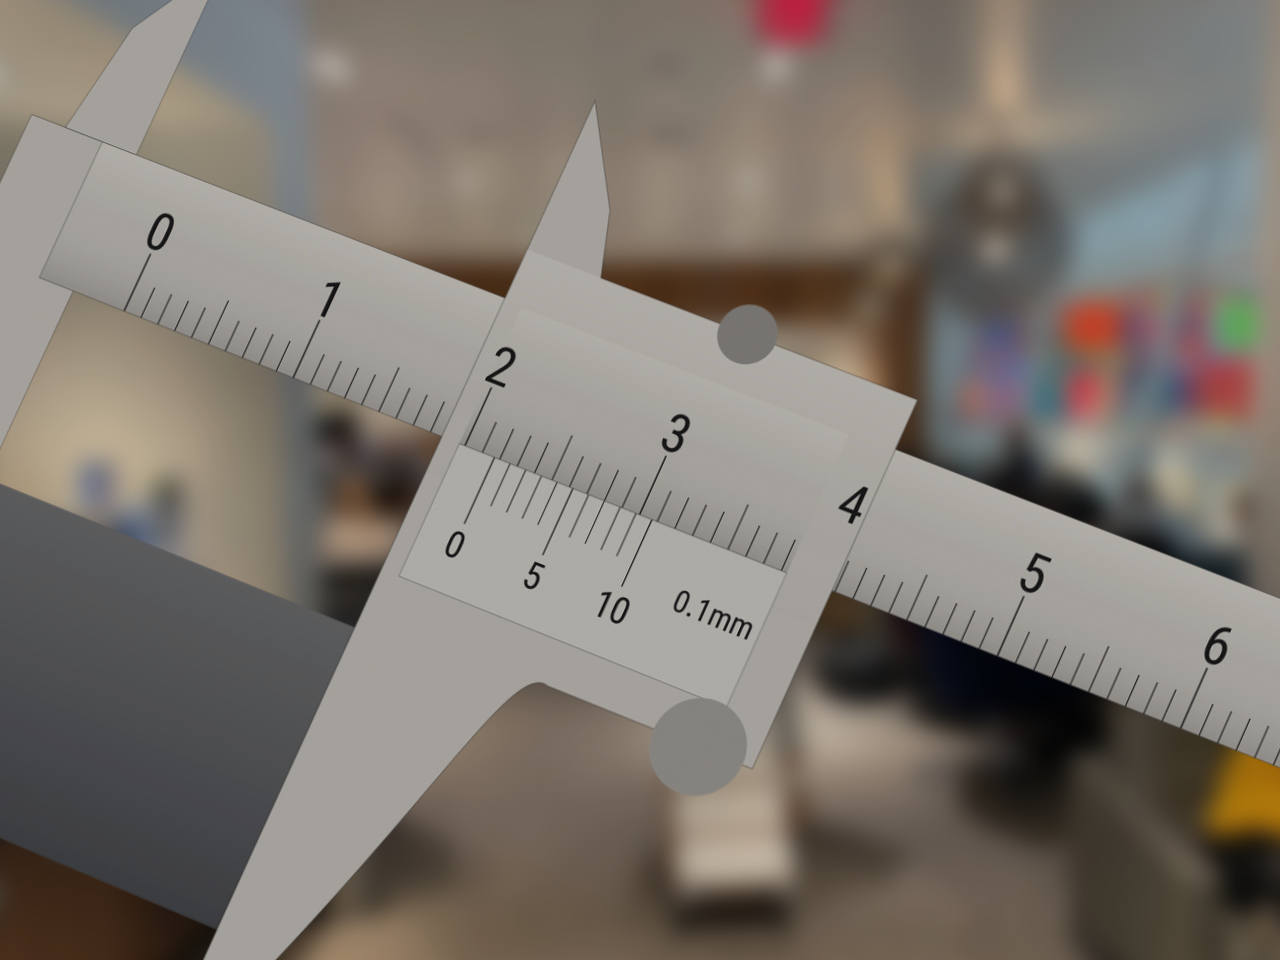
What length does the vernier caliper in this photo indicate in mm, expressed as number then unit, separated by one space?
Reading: 21.7 mm
